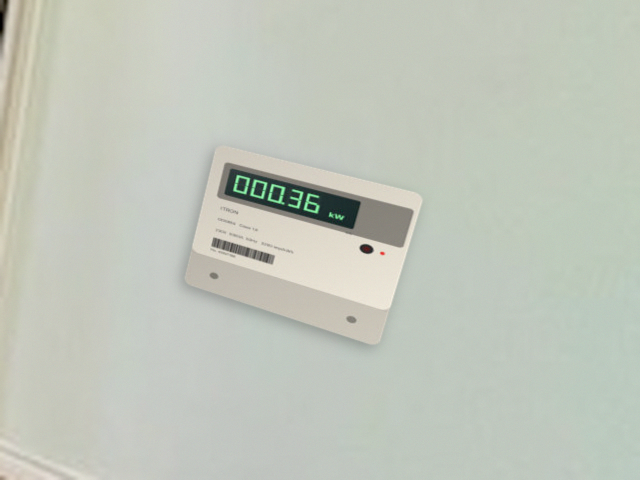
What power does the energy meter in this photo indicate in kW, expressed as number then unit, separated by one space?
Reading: 0.36 kW
